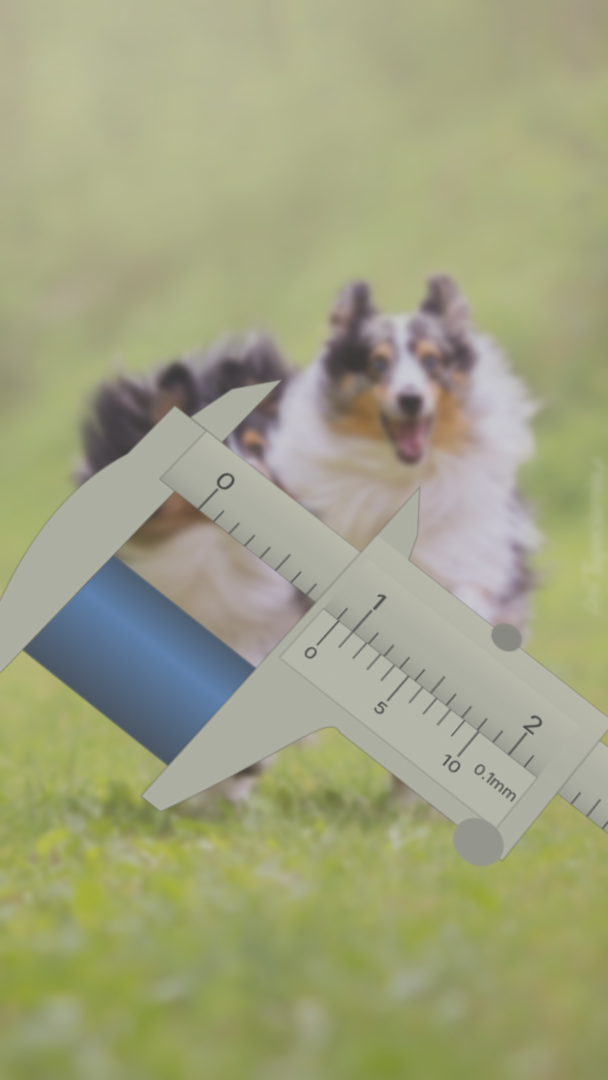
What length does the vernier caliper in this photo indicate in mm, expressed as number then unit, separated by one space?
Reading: 9.1 mm
